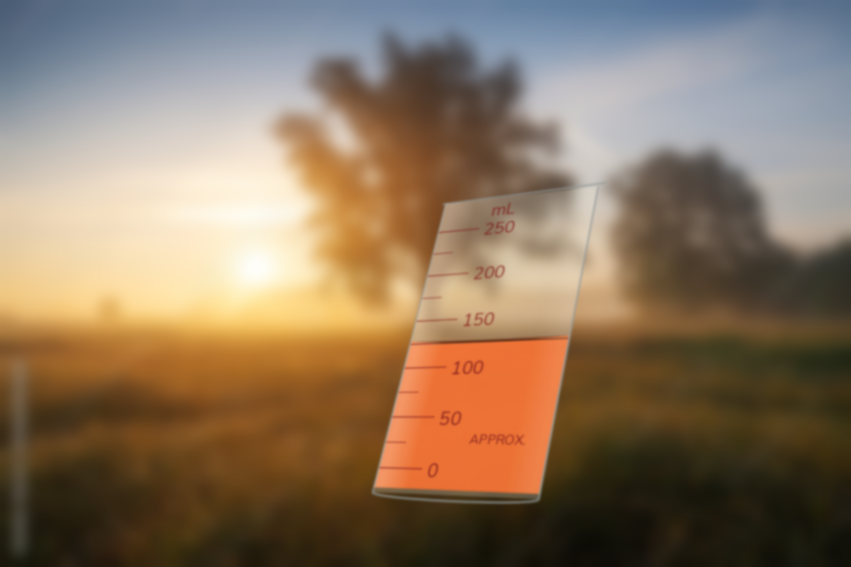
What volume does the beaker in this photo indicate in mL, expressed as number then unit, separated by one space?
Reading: 125 mL
